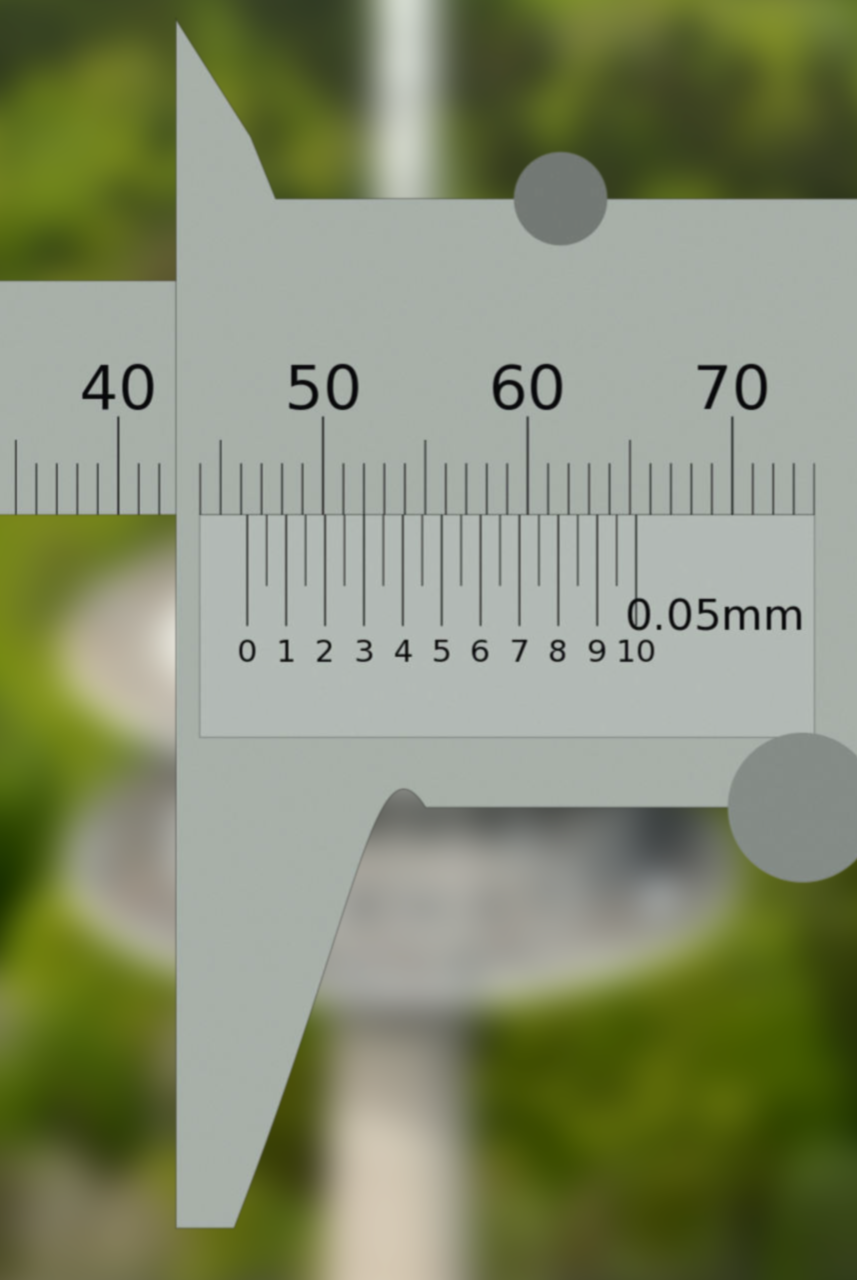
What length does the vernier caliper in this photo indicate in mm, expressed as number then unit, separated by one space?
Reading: 46.3 mm
